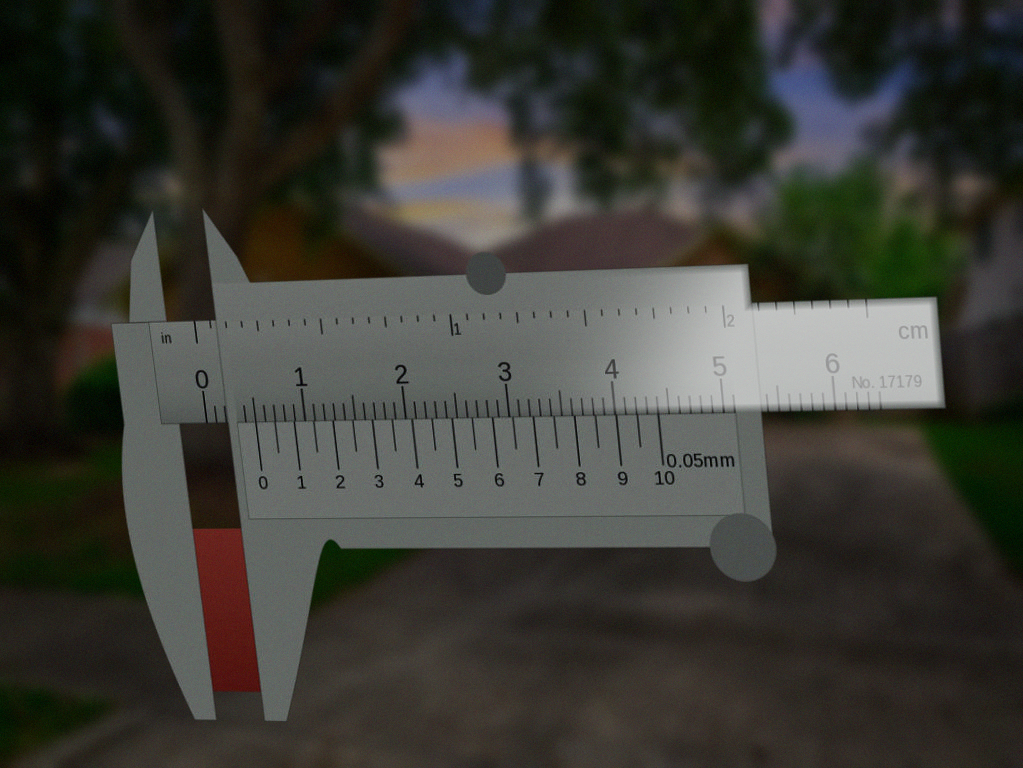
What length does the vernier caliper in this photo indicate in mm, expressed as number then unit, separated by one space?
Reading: 5.0 mm
